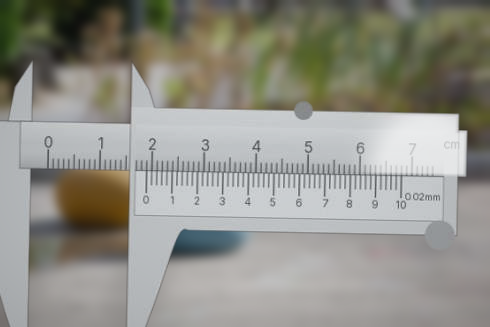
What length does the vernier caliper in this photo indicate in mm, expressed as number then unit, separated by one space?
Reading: 19.0 mm
